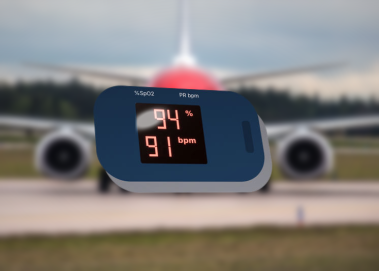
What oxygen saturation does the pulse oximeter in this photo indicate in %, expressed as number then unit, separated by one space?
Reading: 94 %
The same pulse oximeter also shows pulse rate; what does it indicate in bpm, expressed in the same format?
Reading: 91 bpm
